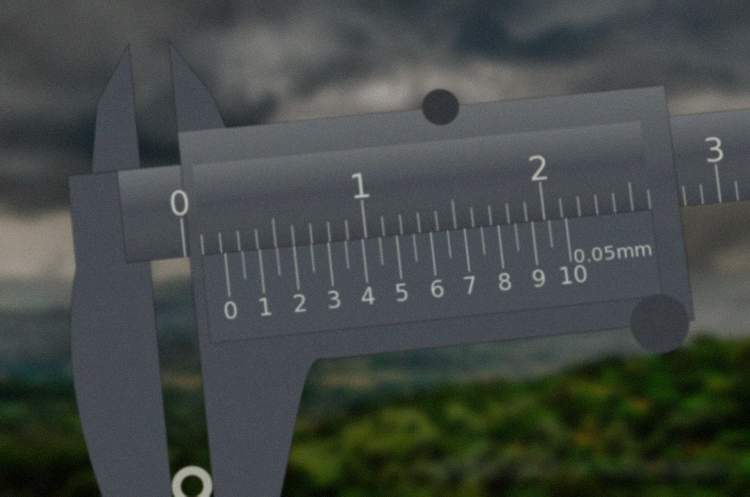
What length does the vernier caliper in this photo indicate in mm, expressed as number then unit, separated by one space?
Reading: 2.2 mm
